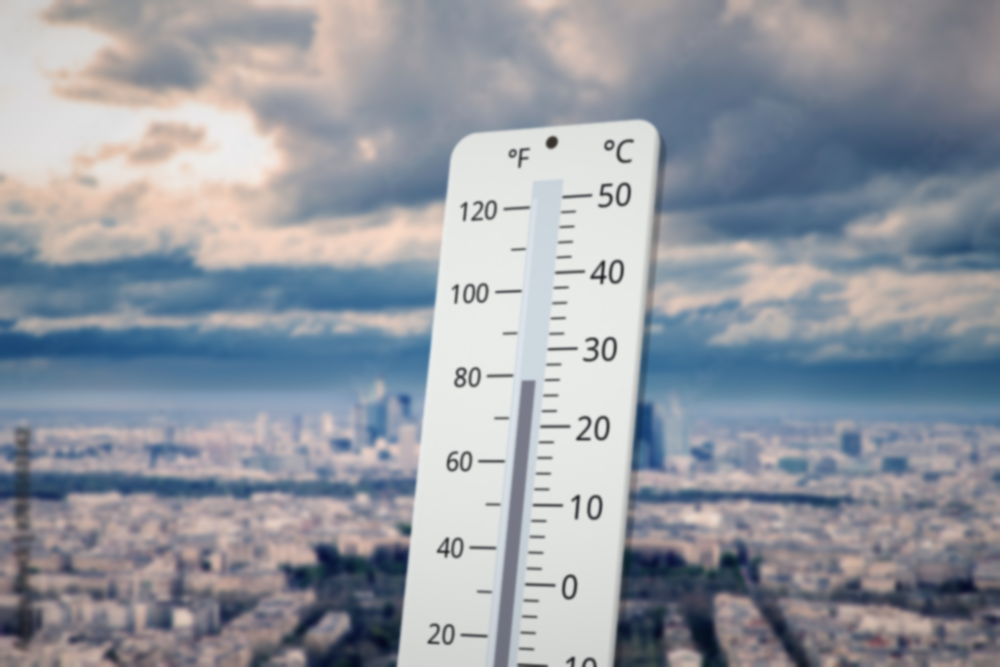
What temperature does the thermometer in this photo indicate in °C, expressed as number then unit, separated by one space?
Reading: 26 °C
